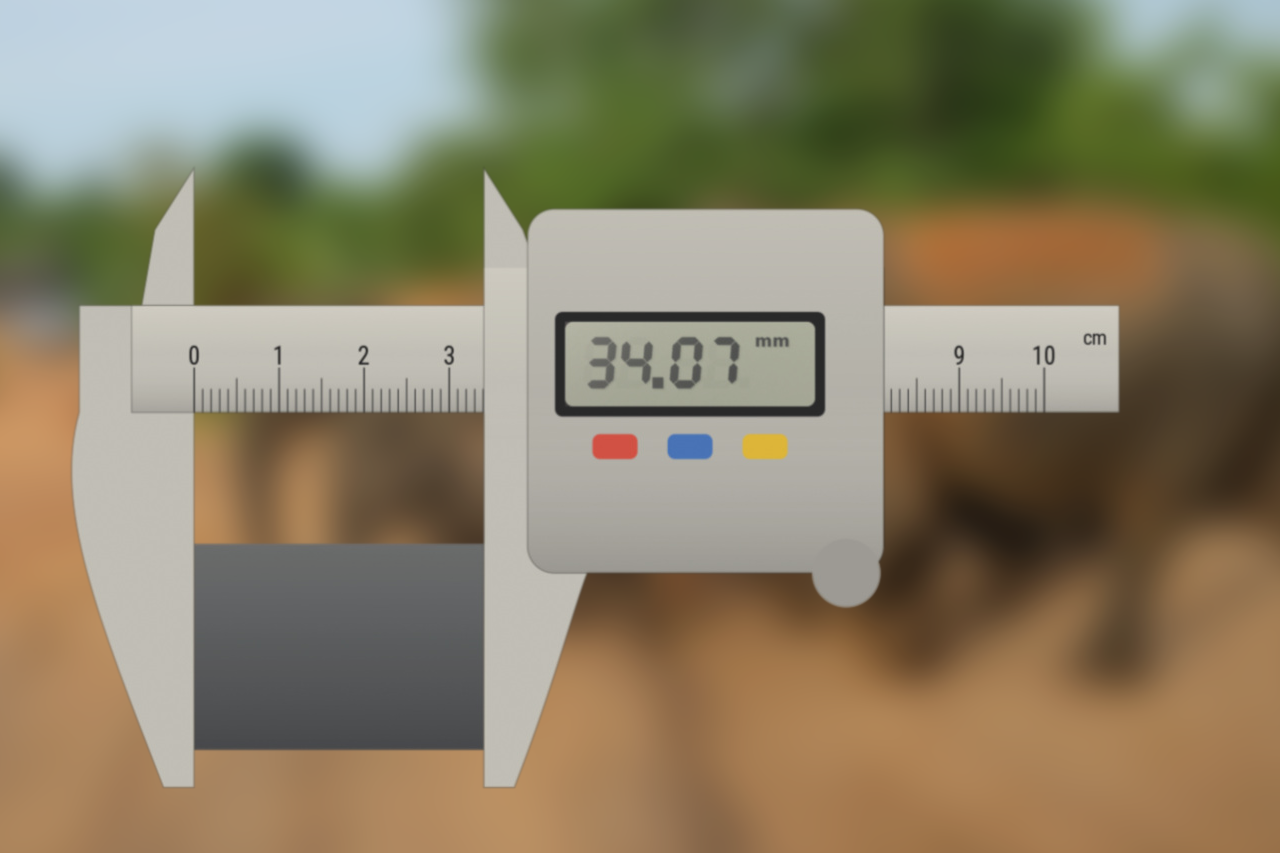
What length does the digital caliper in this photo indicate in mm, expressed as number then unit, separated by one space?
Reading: 34.07 mm
